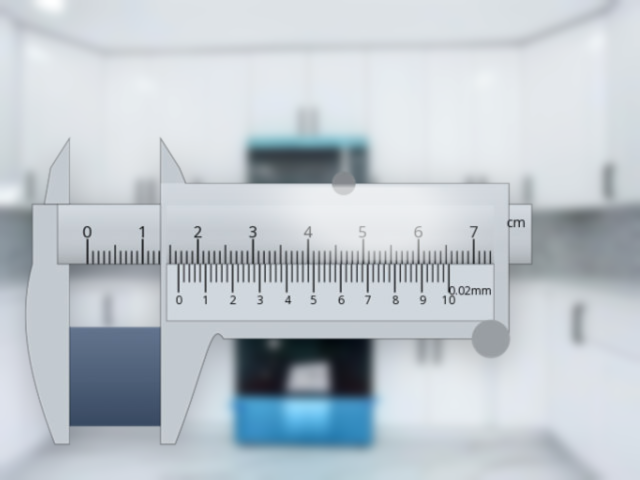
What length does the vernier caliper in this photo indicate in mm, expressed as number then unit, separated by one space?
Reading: 16.5 mm
